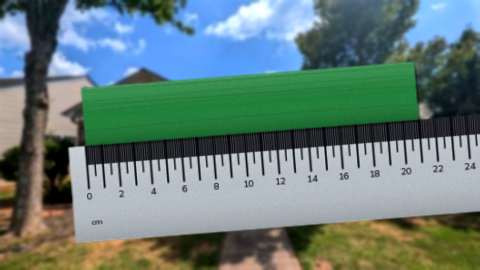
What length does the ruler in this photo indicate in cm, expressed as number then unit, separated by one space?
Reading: 21 cm
